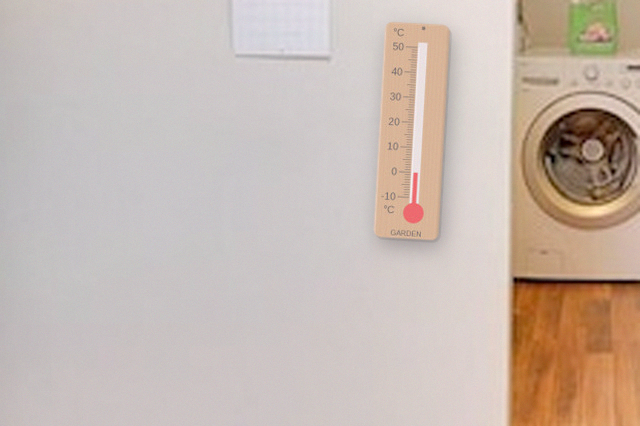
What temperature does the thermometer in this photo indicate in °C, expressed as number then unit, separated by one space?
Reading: 0 °C
